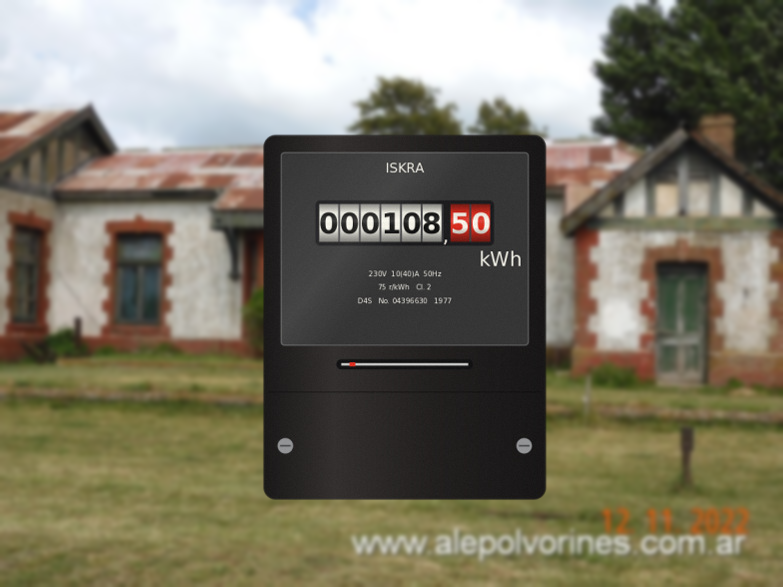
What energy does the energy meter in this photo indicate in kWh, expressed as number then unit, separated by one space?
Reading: 108.50 kWh
